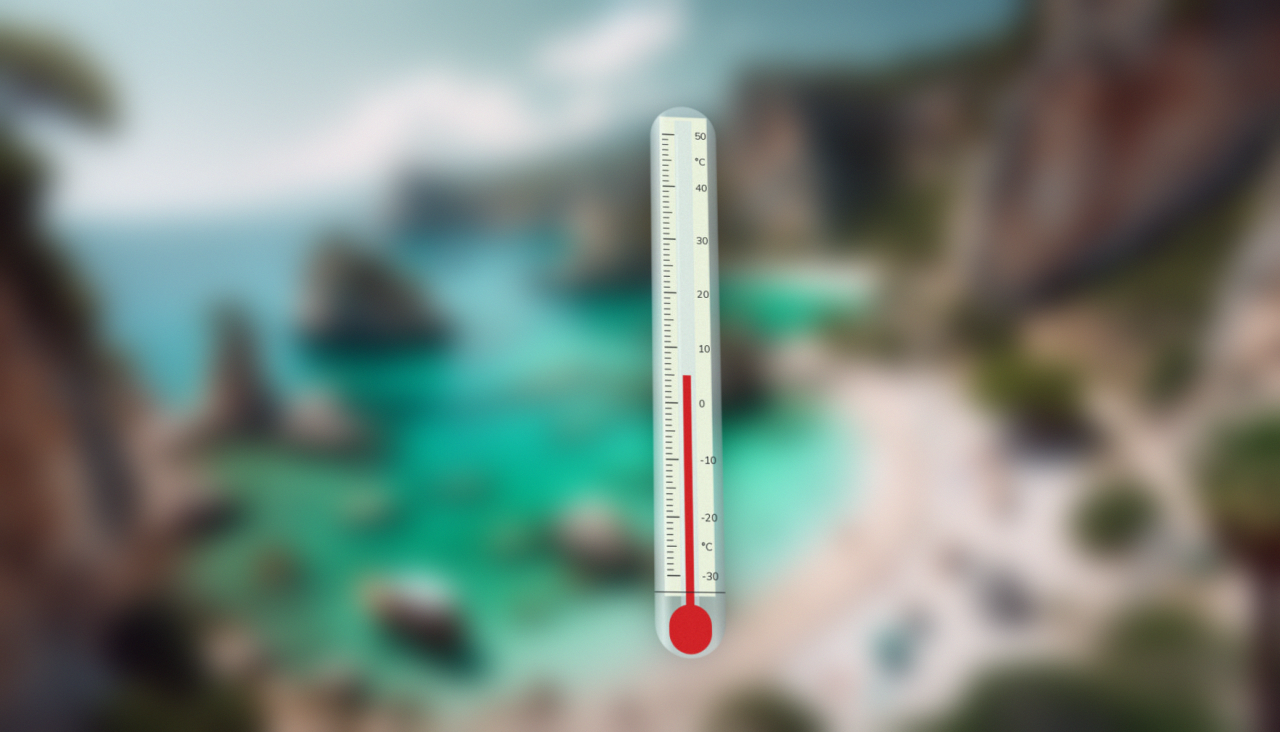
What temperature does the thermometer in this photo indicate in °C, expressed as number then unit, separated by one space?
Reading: 5 °C
